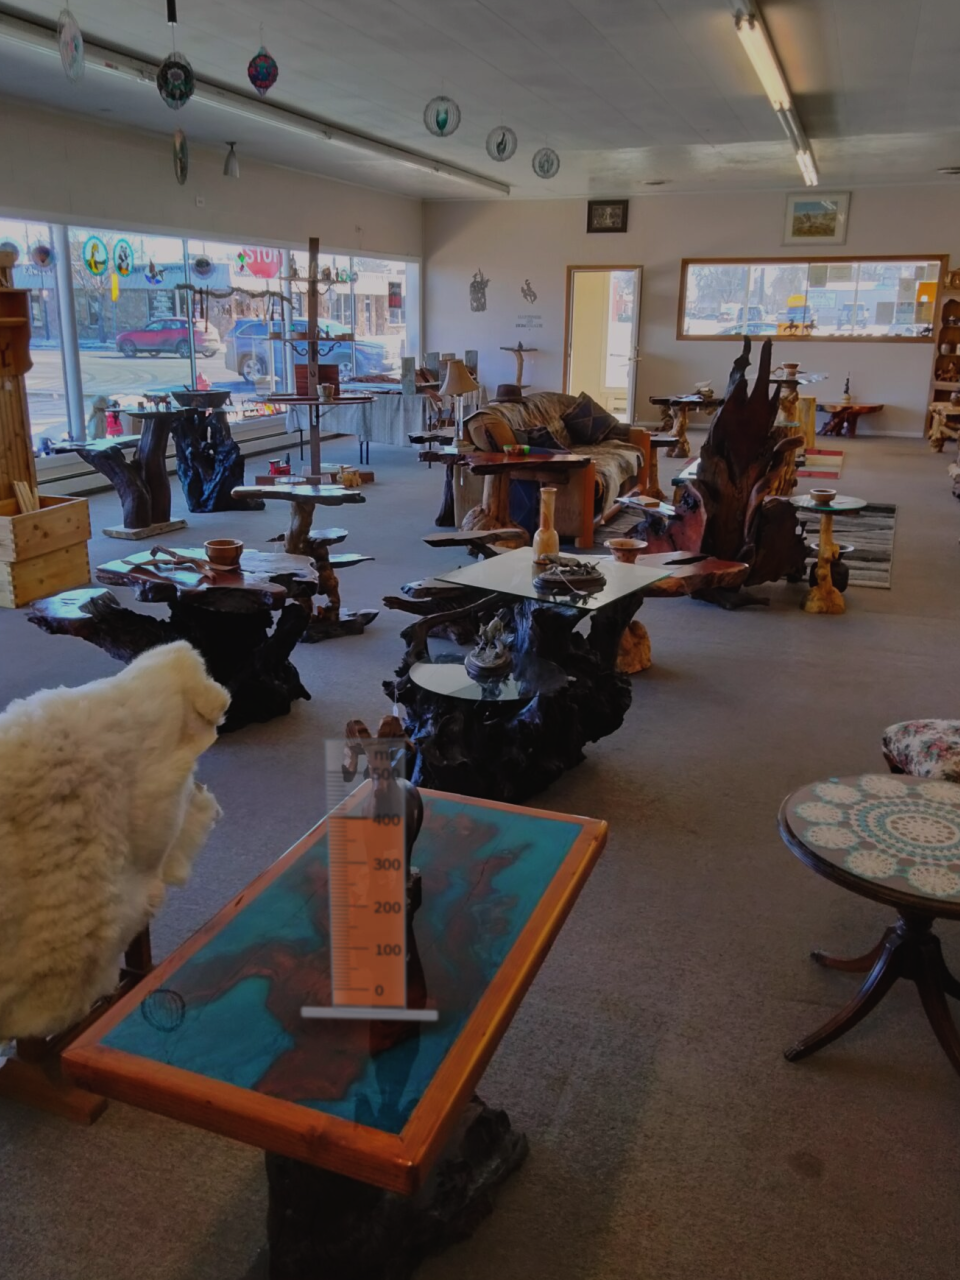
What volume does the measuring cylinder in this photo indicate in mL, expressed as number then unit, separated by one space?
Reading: 400 mL
